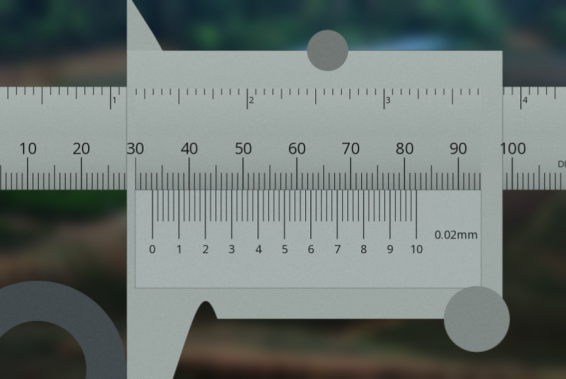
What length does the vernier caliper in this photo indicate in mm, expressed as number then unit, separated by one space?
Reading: 33.2 mm
